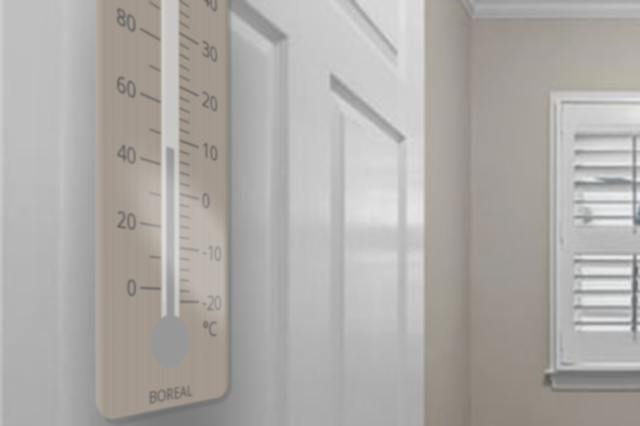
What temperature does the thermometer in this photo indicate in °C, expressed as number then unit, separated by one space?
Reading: 8 °C
